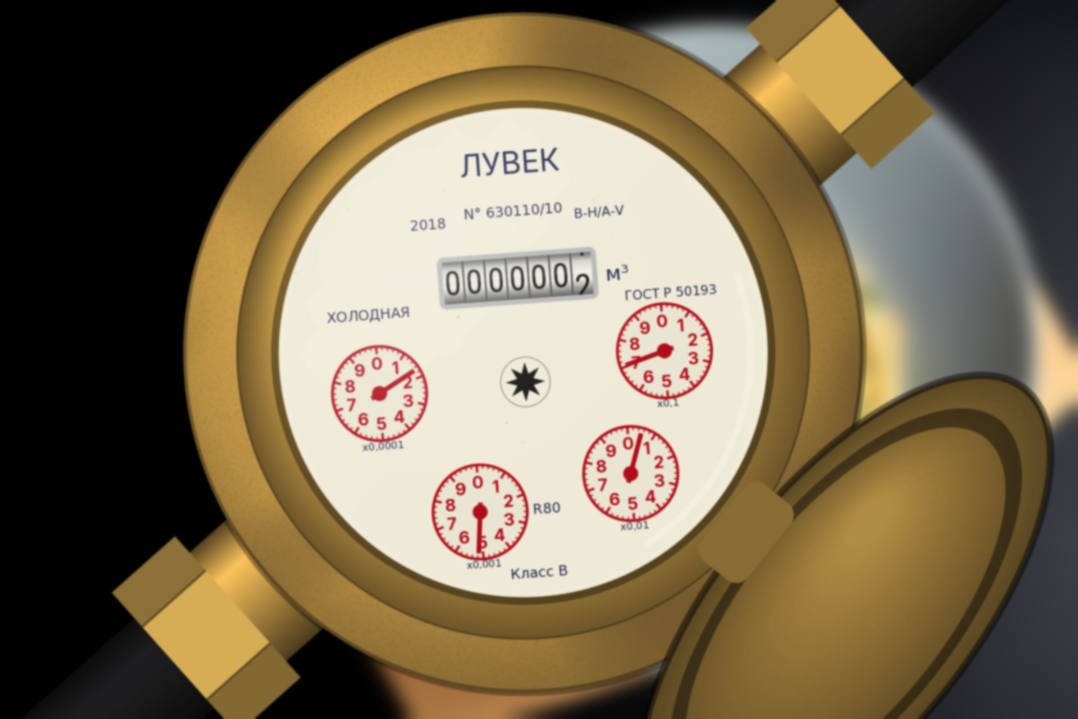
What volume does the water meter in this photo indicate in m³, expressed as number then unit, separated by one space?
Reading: 1.7051 m³
